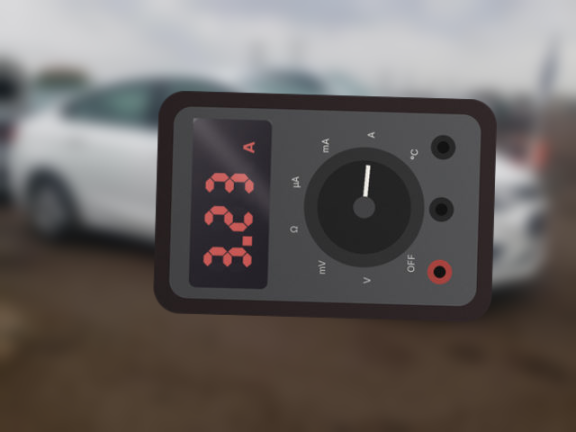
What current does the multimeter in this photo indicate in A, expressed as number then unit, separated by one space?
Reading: 3.23 A
